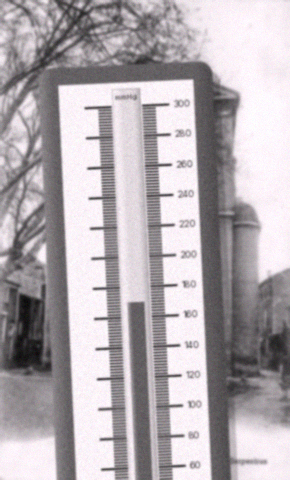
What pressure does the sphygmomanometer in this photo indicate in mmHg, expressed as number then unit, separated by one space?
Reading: 170 mmHg
